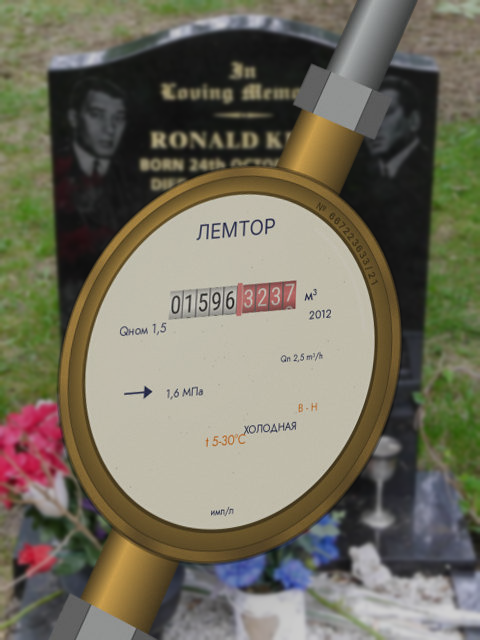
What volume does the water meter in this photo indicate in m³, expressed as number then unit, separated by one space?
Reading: 1596.3237 m³
